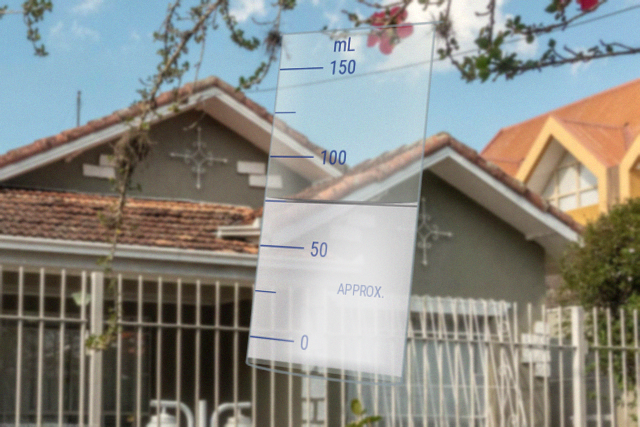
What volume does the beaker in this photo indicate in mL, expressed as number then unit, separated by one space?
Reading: 75 mL
